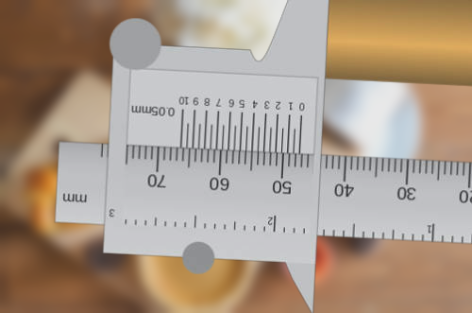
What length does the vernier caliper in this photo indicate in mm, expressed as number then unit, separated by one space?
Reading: 47.4 mm
